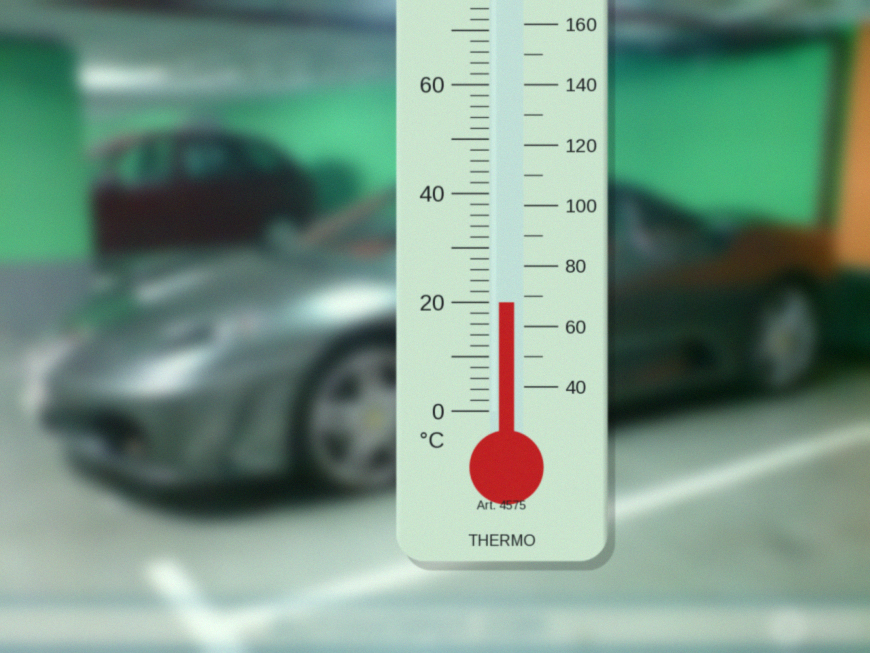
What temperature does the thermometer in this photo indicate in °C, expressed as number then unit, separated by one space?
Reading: 20 °C
